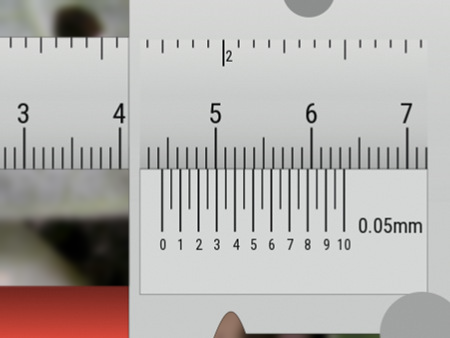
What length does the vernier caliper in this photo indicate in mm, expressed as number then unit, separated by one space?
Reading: 44.4 mm
